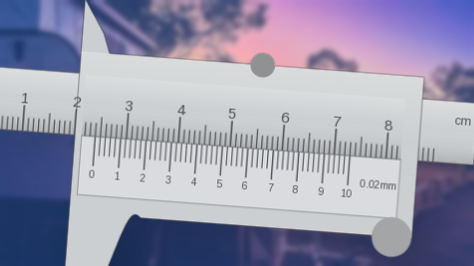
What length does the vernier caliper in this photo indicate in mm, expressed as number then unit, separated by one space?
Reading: 24.0 mm
